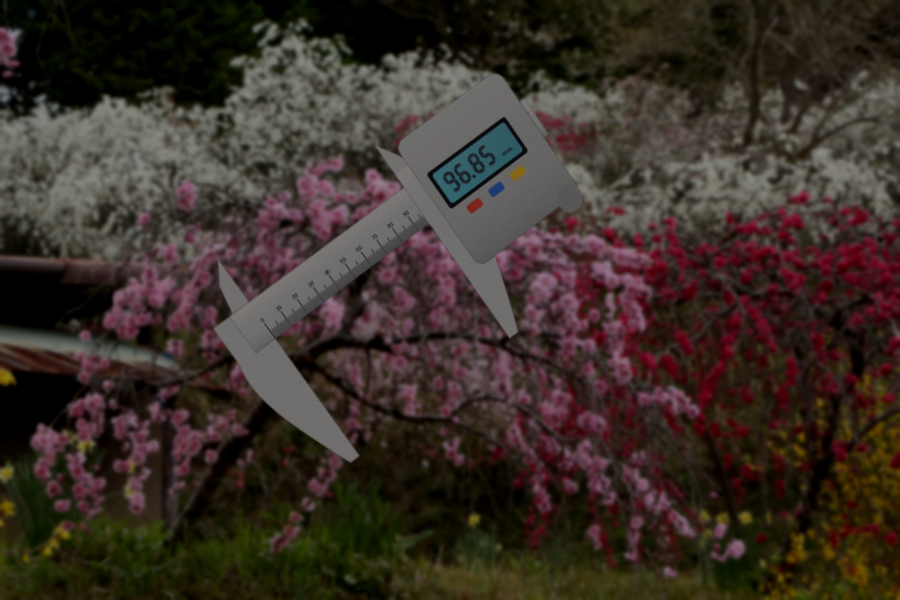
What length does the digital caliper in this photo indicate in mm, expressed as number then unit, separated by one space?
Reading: 96.85 mm
